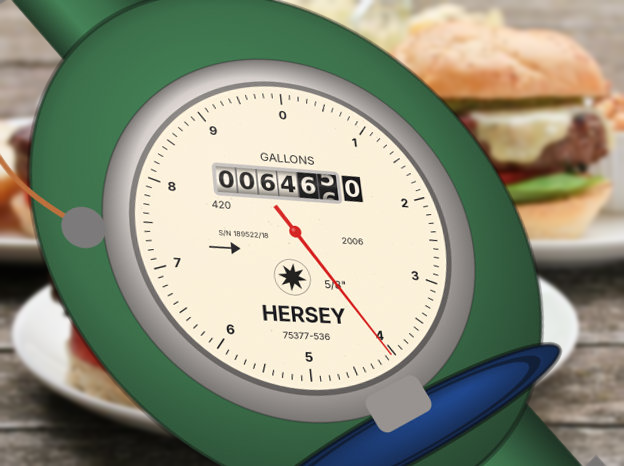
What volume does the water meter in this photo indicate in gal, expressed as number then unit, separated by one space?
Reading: 64654.0 gal
